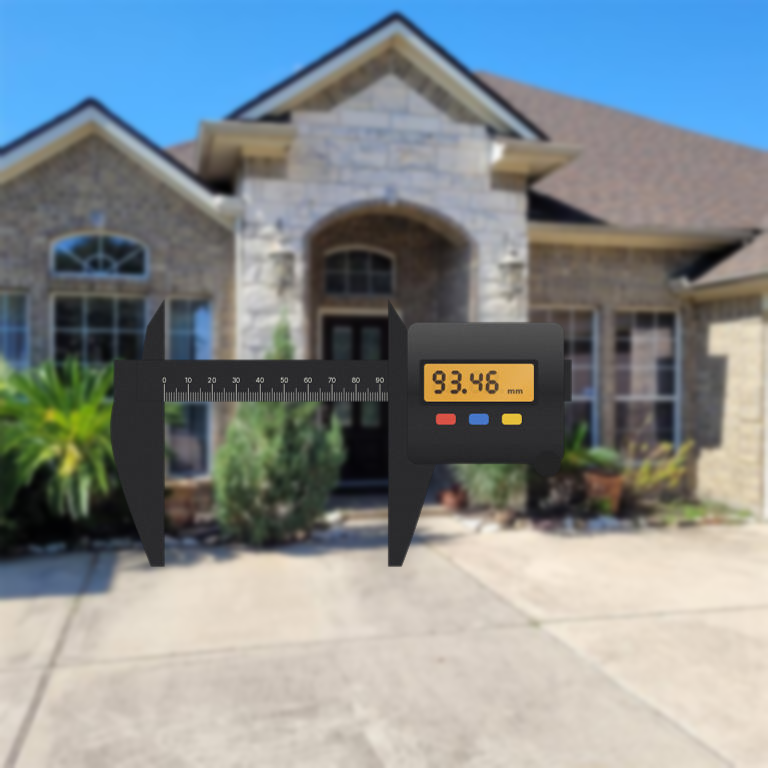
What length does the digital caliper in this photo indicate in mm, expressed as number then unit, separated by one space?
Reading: 93.46 mm
